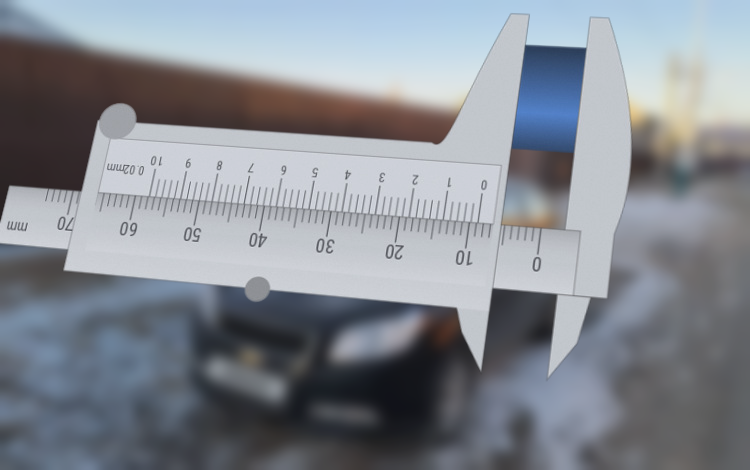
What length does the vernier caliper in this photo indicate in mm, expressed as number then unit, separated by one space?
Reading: 8.8 mm
